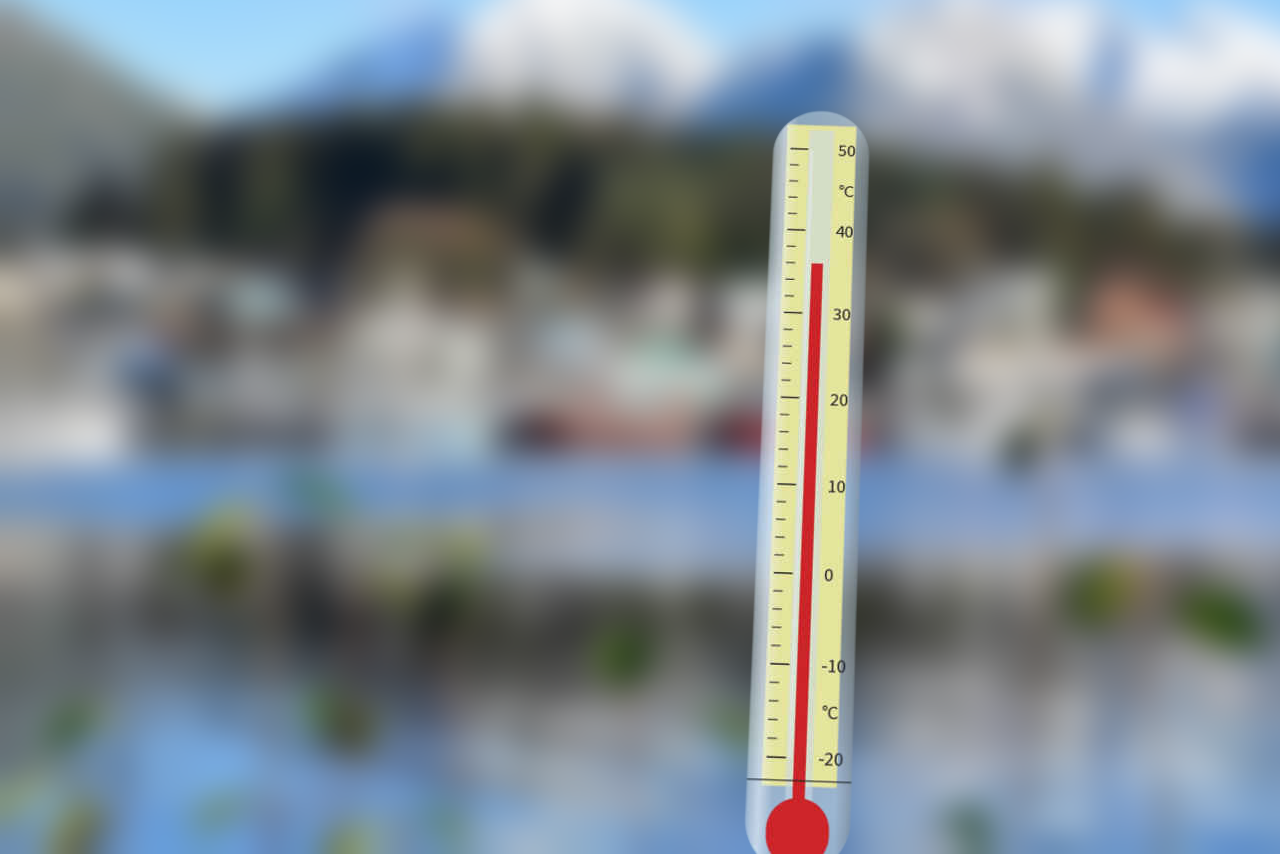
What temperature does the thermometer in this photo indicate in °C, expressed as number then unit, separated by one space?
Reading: 36 °C
